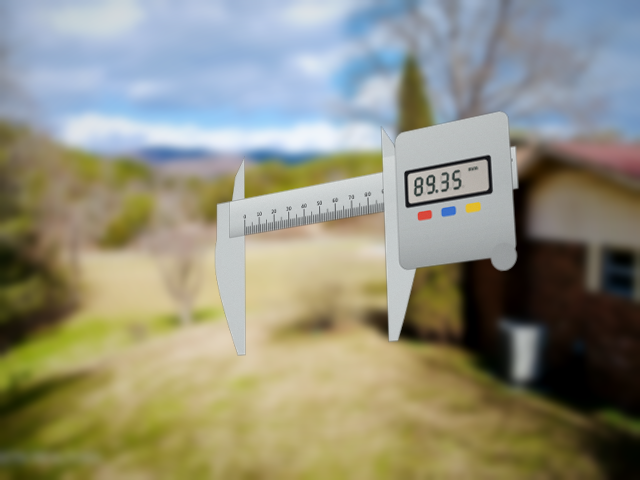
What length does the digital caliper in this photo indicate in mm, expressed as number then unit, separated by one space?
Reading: 89.35 mm
